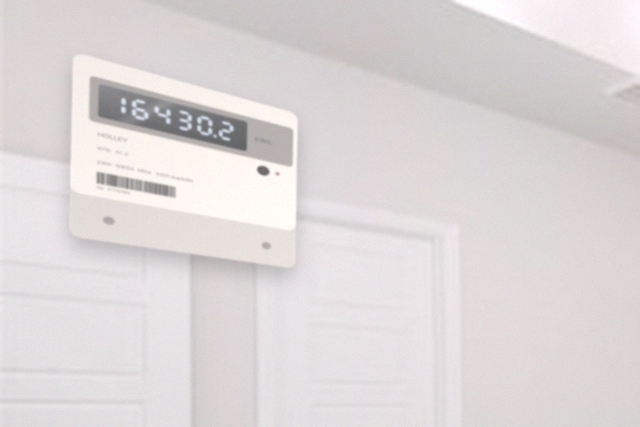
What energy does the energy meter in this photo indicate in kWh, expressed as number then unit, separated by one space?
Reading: 16430.2 kWh
